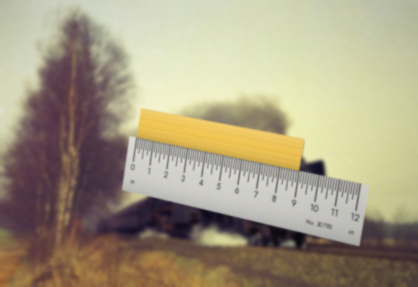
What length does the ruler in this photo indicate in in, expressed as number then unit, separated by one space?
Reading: 9 in
